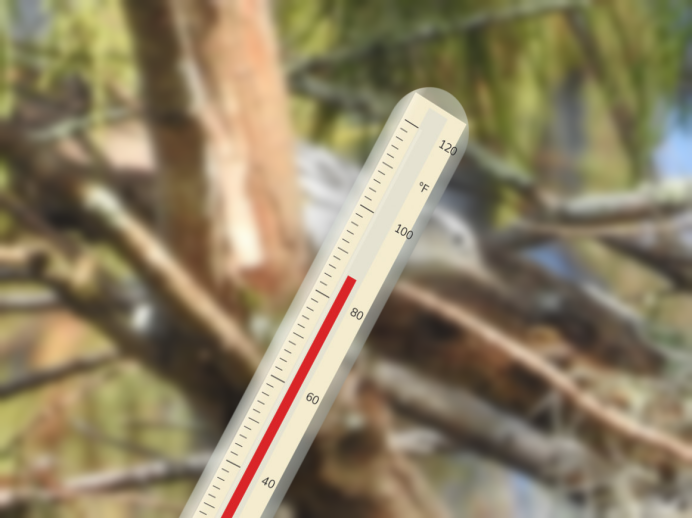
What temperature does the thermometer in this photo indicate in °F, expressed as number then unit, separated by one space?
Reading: 86 °F
